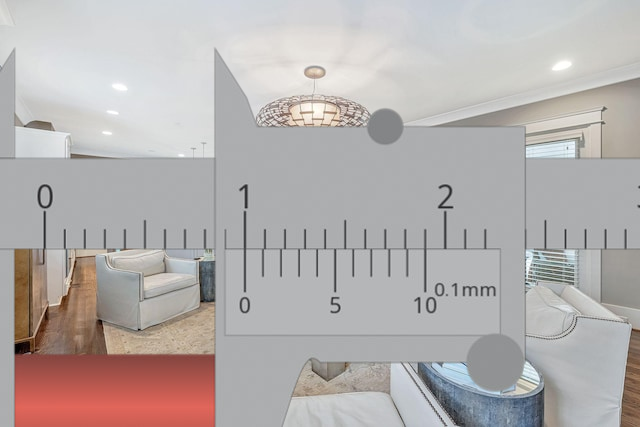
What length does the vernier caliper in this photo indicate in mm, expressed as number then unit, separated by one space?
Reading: 10.0 mm
